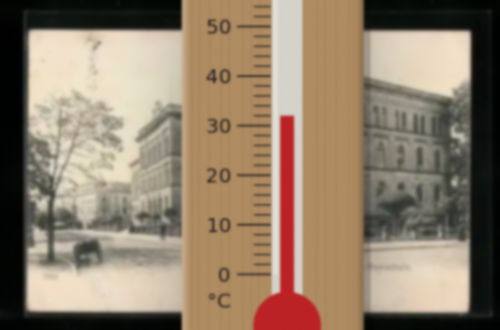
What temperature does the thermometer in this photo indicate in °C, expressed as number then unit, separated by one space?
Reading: 32 °C
